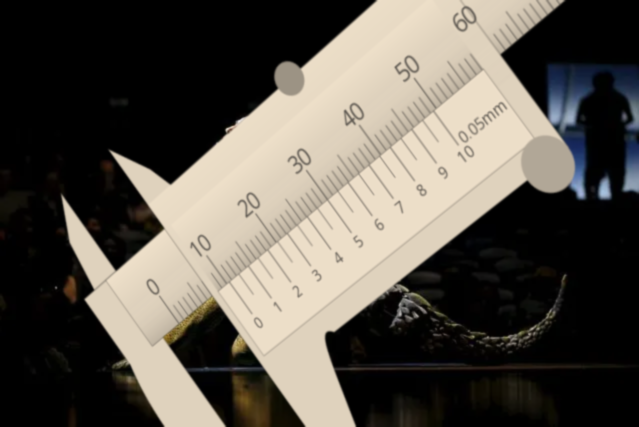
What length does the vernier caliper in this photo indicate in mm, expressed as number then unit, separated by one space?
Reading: 10.5 mm
